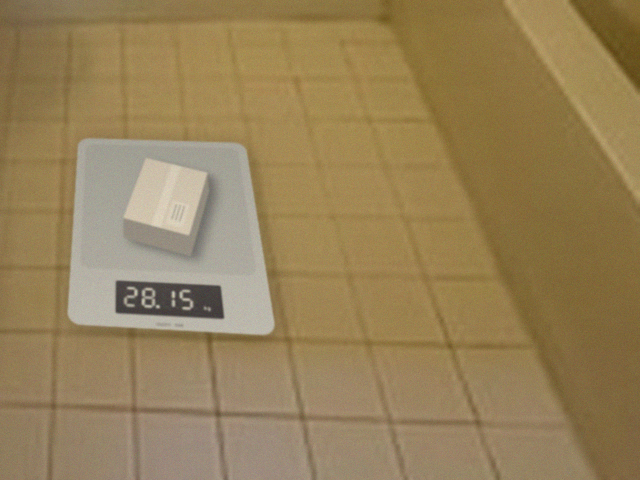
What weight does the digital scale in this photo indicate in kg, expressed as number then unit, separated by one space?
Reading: 28.15 kg
